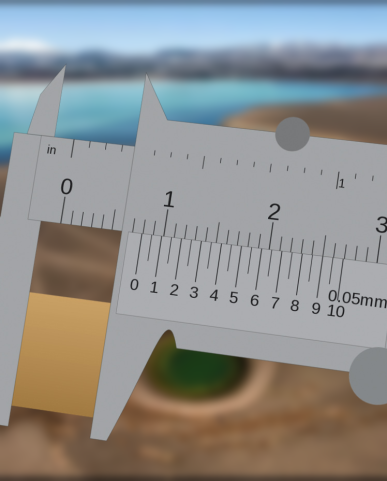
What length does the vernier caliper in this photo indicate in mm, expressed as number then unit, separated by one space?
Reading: 7.9 mm
